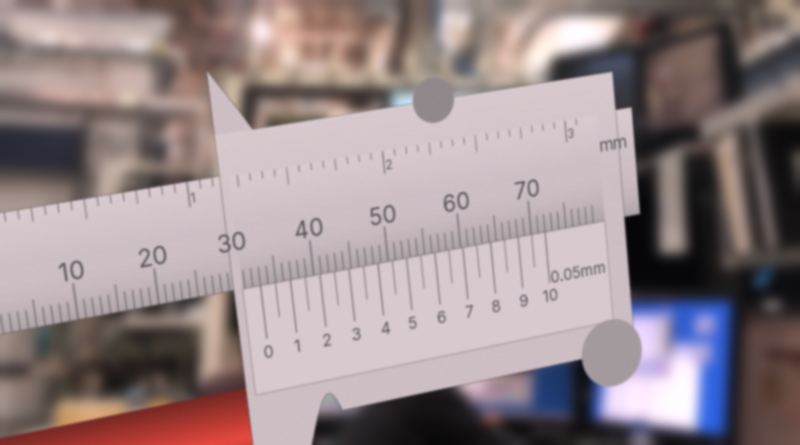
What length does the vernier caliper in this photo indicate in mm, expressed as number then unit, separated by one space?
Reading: 33.0 mm
